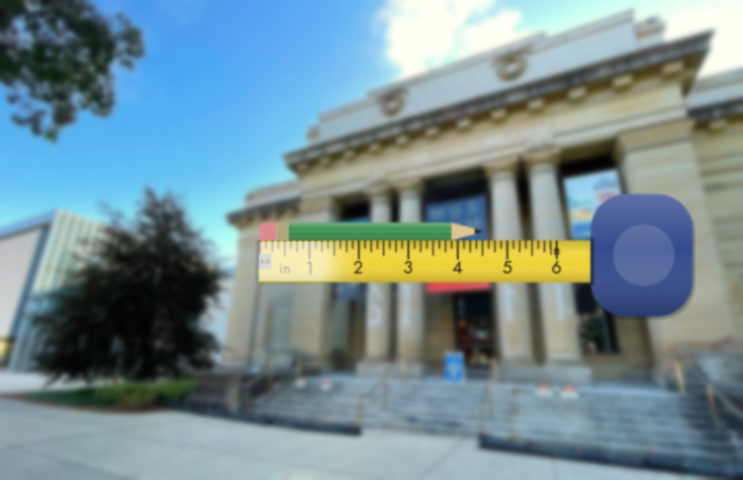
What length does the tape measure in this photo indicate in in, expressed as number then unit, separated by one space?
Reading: 4.5 in
